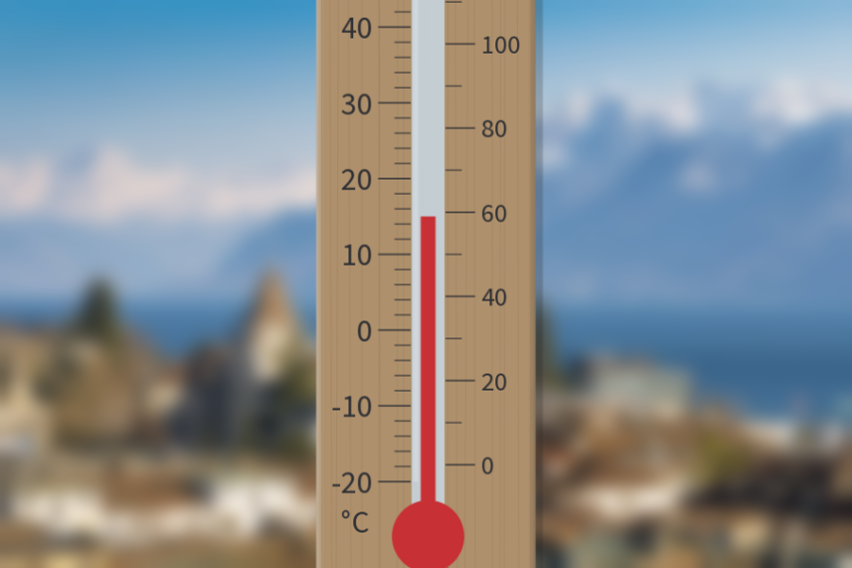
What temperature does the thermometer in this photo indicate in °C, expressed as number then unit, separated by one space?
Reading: 15 °C
